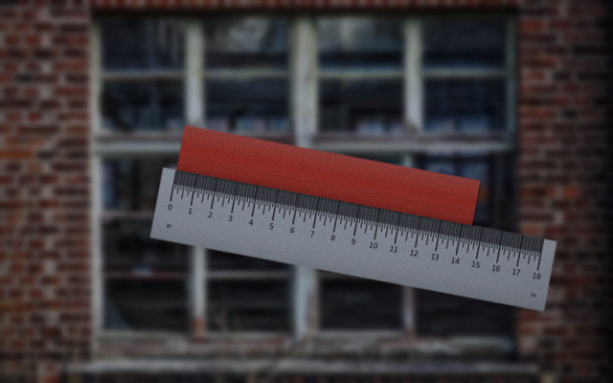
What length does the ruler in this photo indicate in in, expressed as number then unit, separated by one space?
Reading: 14.5 in
